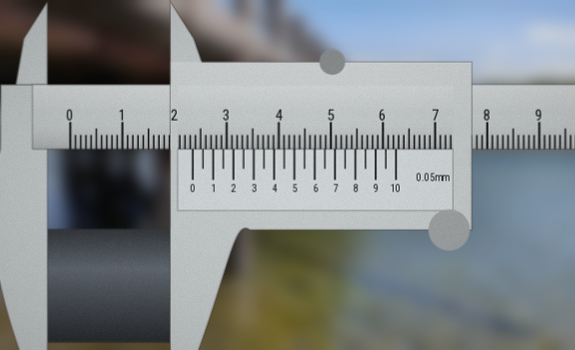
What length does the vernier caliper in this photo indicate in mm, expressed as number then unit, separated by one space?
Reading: 23.5 mm
